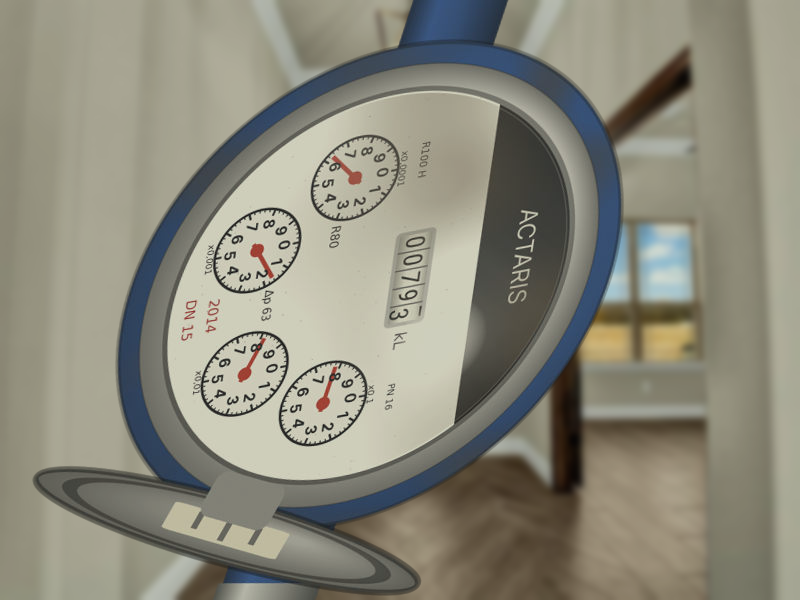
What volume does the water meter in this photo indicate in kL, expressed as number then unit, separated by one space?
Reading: 792.7816 kL
